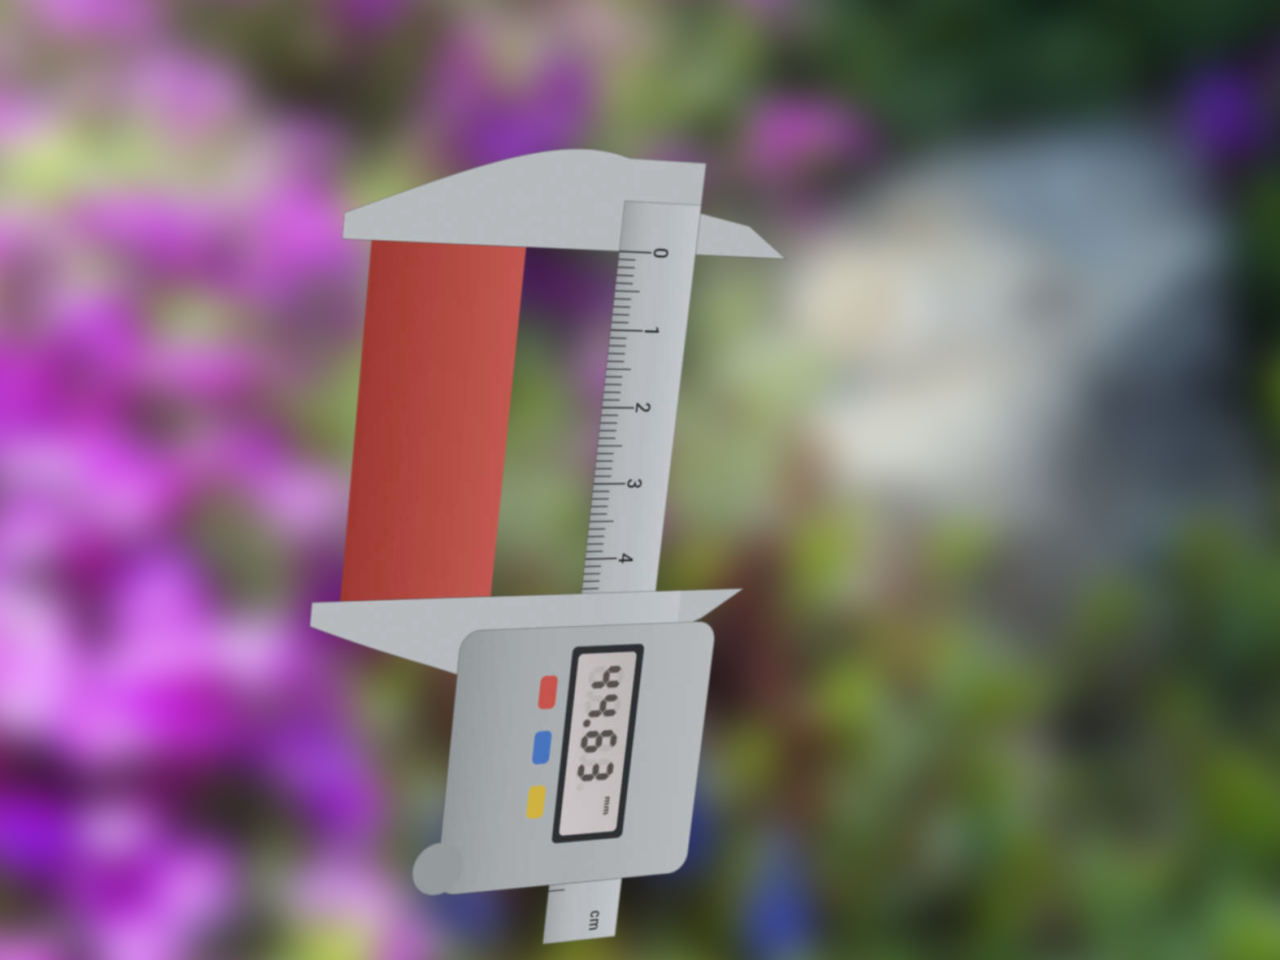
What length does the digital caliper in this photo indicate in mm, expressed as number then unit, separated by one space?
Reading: 44.63 mm
